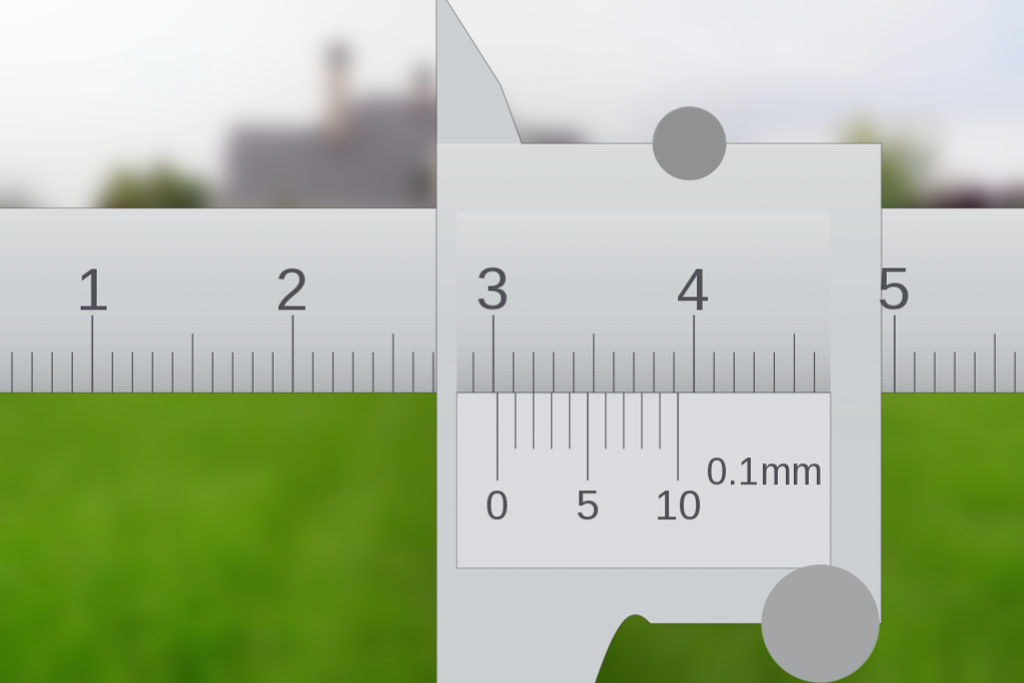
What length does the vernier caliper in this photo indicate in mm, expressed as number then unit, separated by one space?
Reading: 30.2 mm
